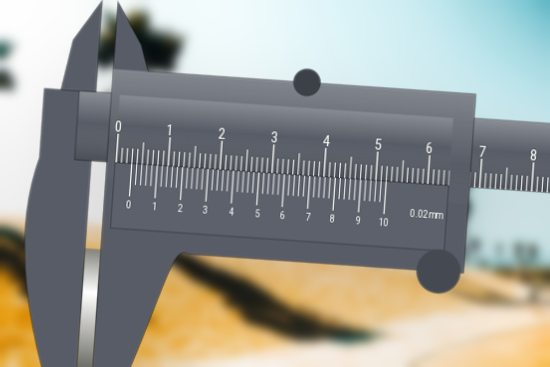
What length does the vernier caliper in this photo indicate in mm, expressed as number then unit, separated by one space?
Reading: 3.0 mm
